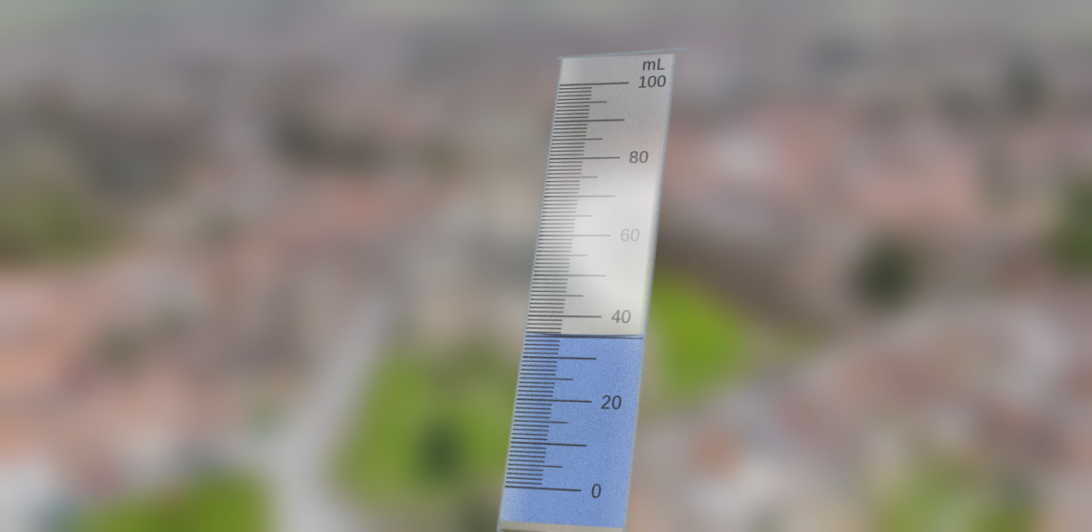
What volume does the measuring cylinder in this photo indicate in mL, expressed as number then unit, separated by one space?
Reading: 35 mL
